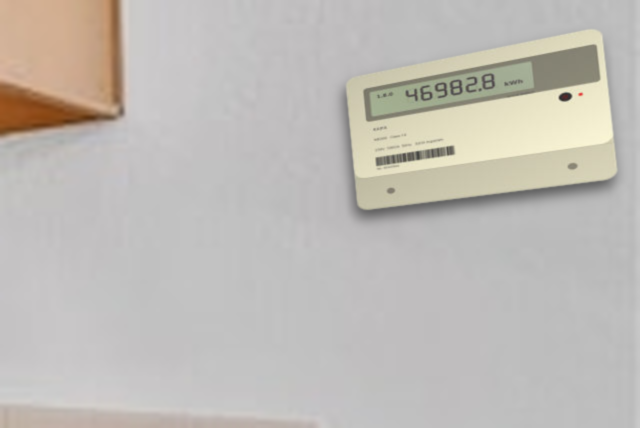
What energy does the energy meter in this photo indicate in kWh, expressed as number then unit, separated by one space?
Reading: 46982.8 kWh
